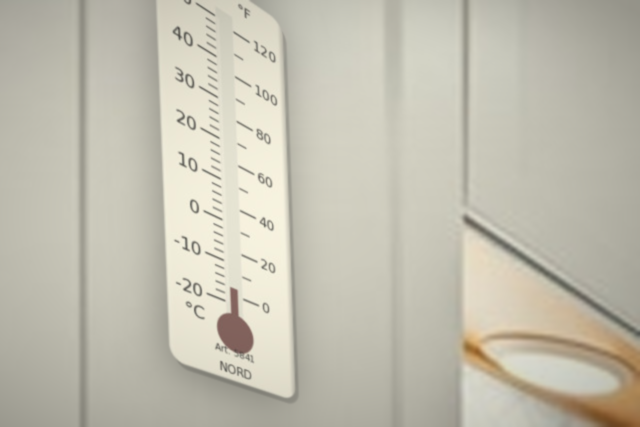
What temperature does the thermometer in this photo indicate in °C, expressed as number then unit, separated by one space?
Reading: -16 °C
